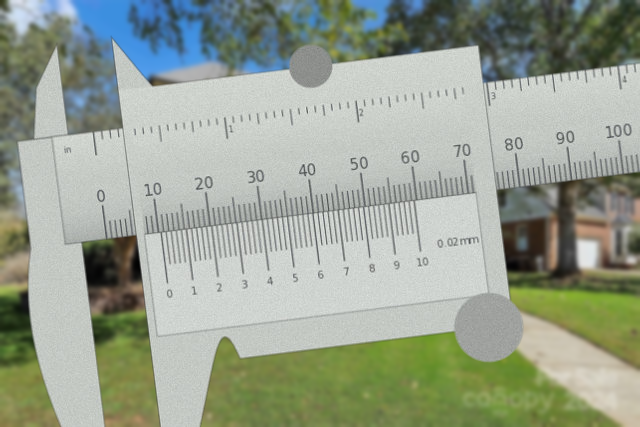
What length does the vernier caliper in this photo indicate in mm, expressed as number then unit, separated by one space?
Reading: 10.5 mm
